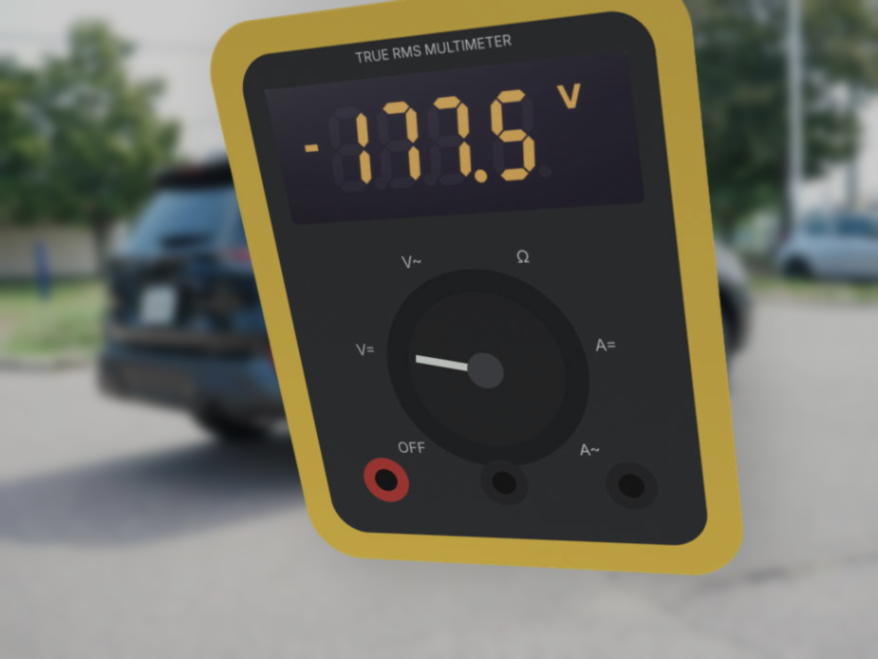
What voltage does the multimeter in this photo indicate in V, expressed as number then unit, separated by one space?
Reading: -177.5 V
